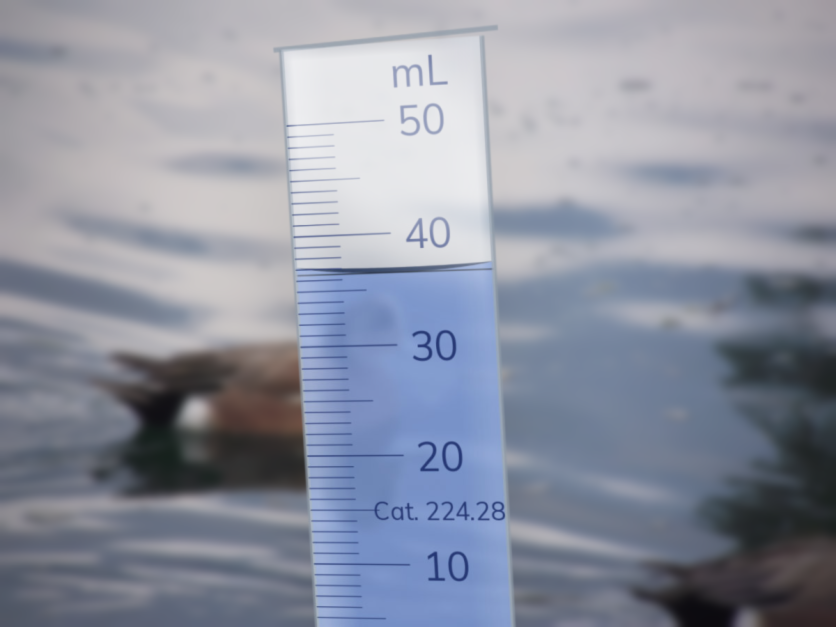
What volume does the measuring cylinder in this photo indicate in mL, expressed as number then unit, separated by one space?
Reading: 36.5 mL
